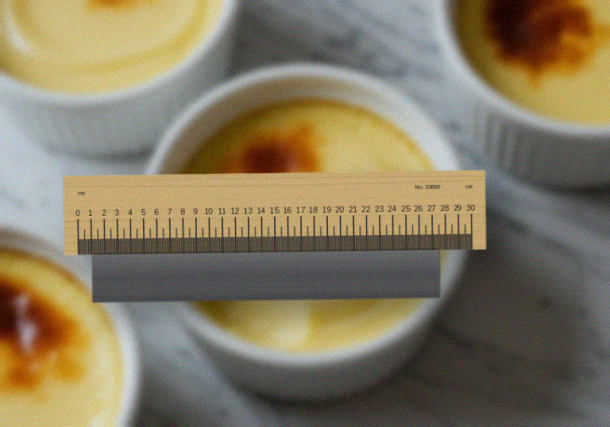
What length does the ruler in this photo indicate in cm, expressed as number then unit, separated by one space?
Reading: 26.5 cm
